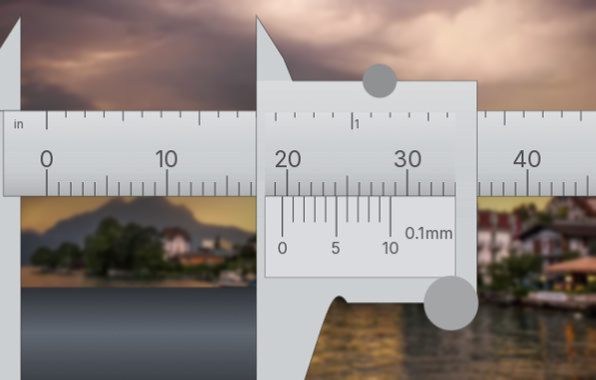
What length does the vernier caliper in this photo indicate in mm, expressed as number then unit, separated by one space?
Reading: 19.6 mm
